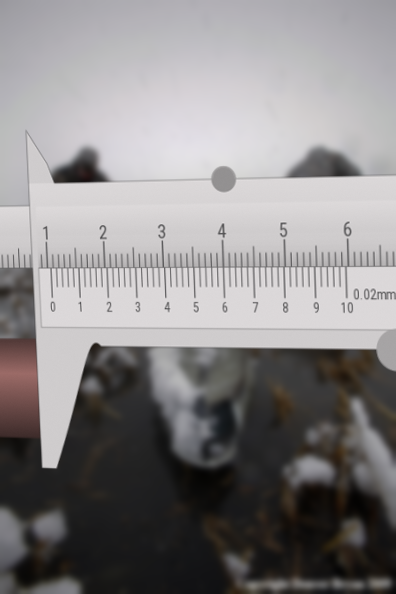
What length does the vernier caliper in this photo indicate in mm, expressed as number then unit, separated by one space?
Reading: 10.6 mm
